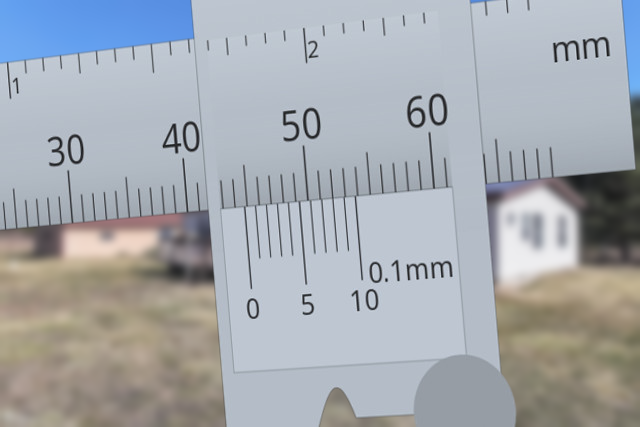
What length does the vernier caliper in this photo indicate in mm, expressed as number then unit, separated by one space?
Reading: 44.8 mm
